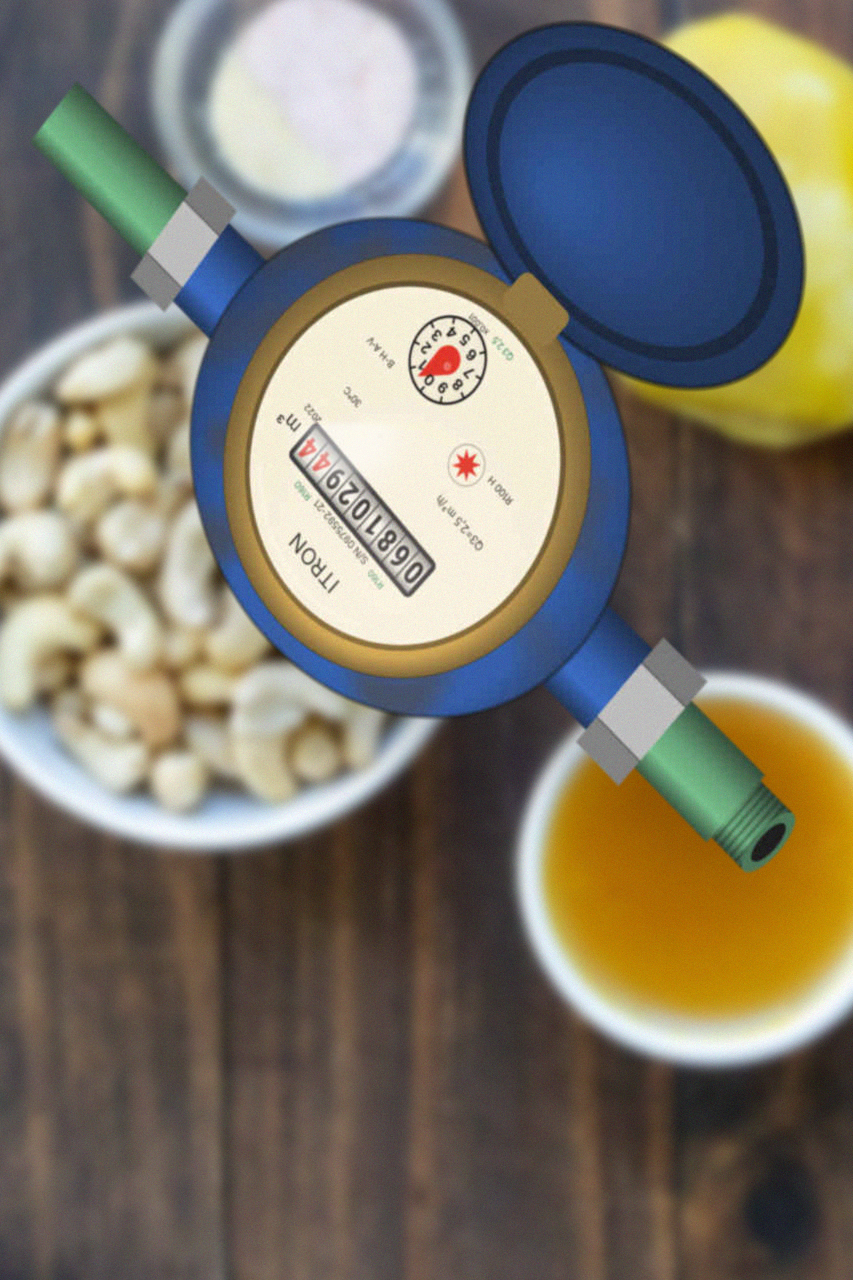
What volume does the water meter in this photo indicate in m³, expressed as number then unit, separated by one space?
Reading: 681029.440 m³
